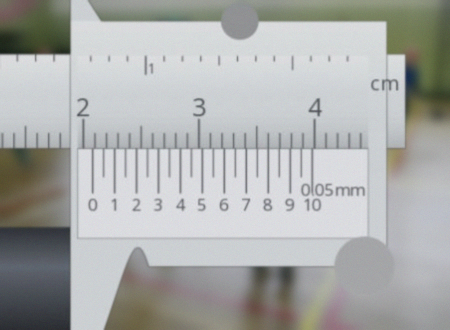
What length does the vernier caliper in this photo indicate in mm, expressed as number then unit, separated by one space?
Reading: 20.8 mm
